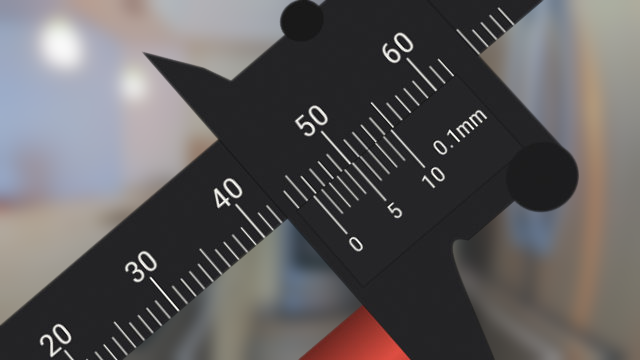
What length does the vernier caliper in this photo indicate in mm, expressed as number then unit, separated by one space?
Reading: 45.7 mm
